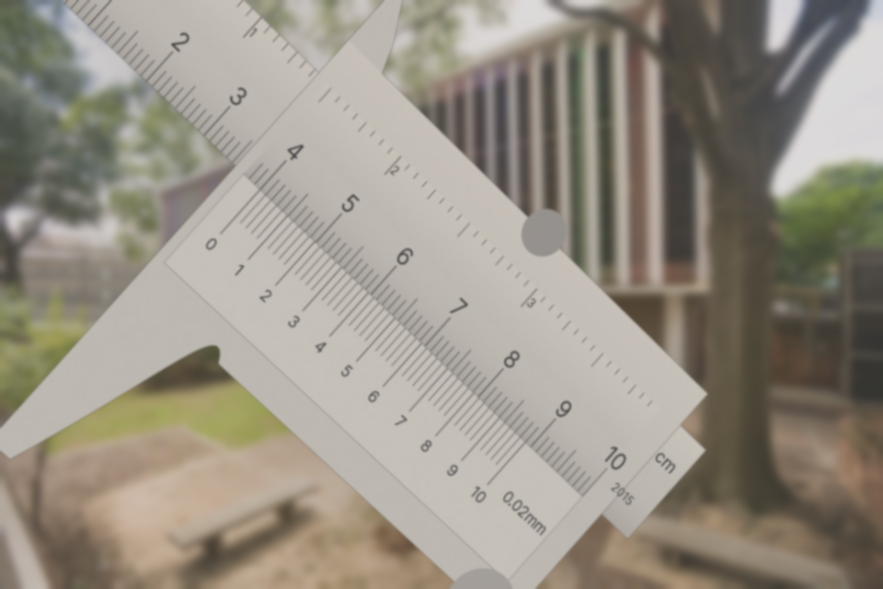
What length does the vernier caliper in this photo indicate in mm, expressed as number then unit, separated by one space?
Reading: 40.0 mm
